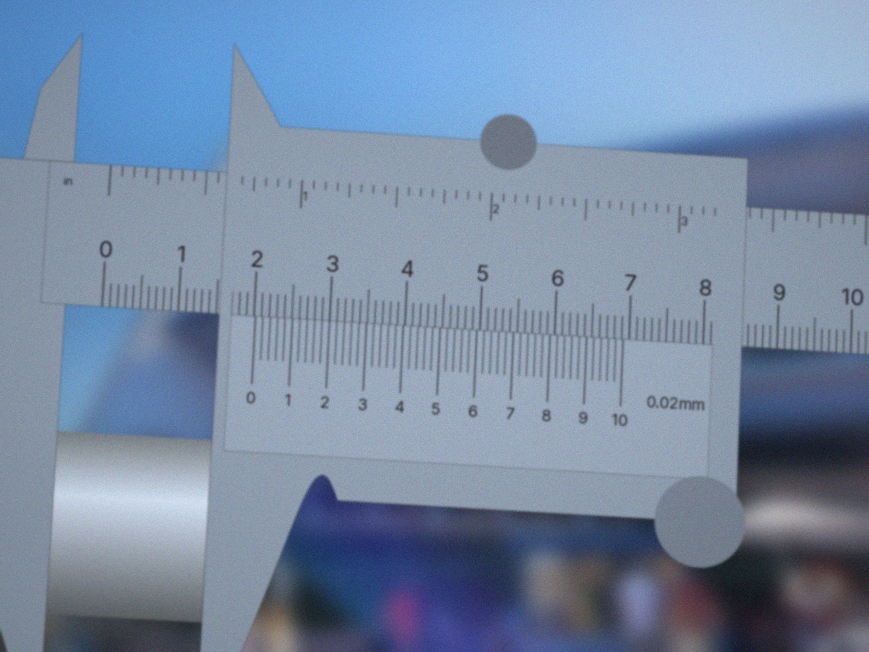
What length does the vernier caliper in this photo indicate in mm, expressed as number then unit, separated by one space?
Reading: 20.2 mm
